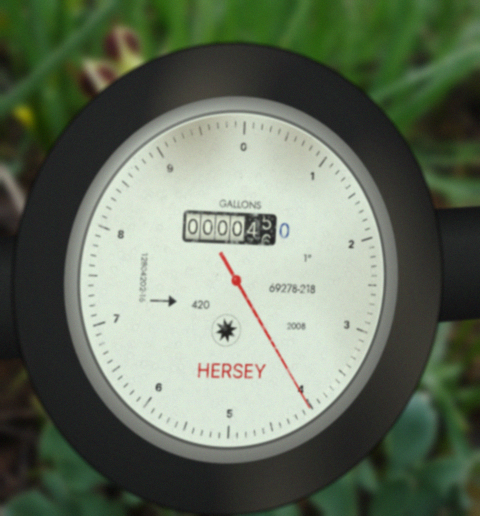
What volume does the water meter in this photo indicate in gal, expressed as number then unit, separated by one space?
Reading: 454.0 gal
